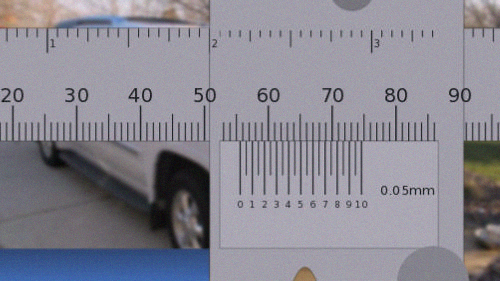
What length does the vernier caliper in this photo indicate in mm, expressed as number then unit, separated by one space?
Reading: 55.6 mm
